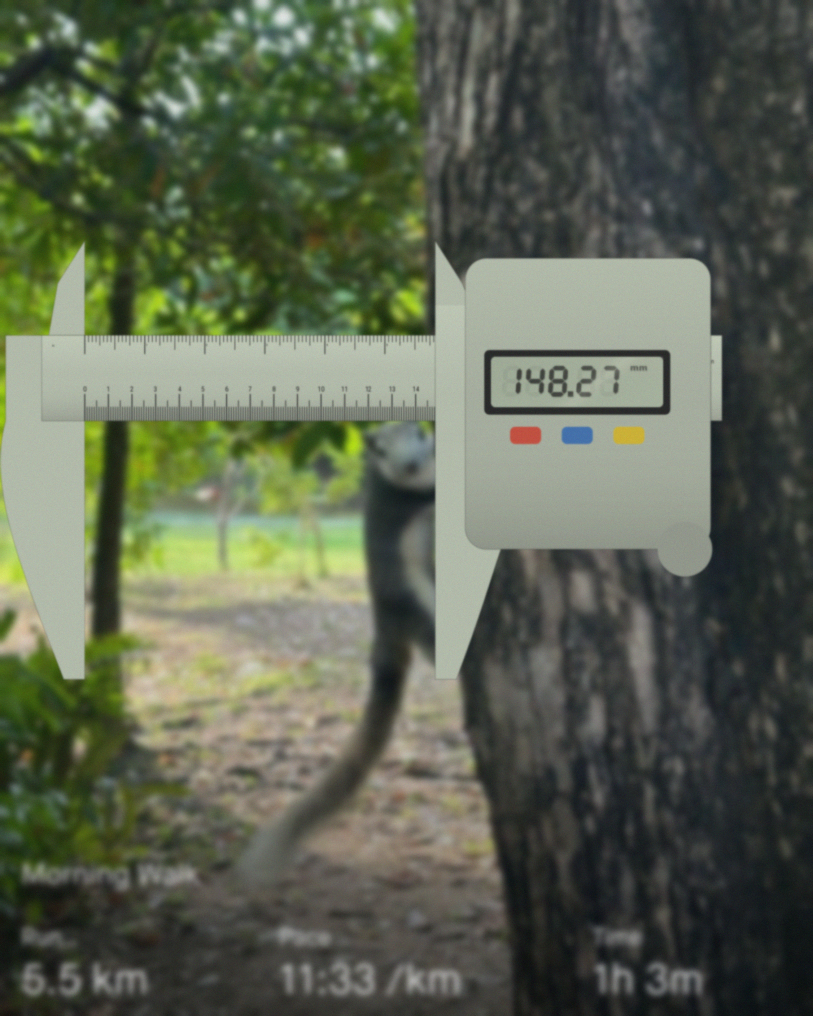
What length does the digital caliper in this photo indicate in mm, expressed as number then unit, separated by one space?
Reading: 148.27 mm
